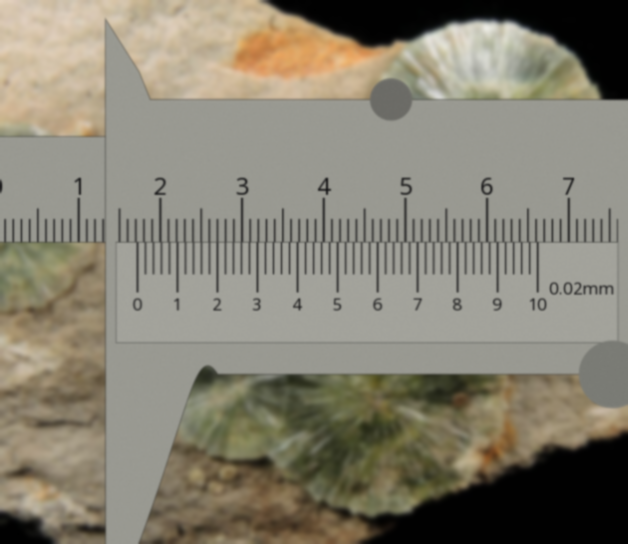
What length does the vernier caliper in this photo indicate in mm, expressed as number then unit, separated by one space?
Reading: 17.2 mm
